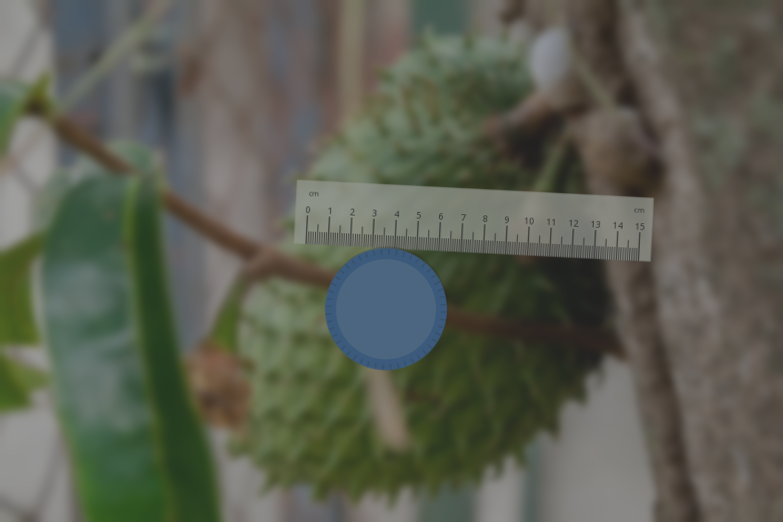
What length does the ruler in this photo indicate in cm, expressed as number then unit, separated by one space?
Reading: 5.5 cm
